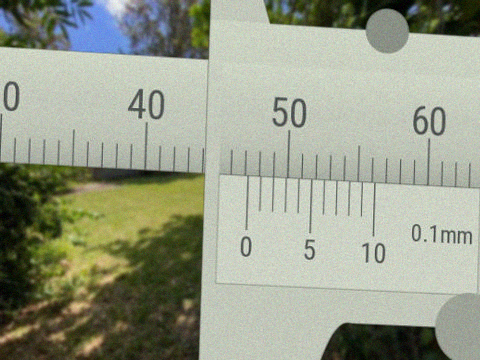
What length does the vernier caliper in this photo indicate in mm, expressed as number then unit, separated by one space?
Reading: 47.2 mm
